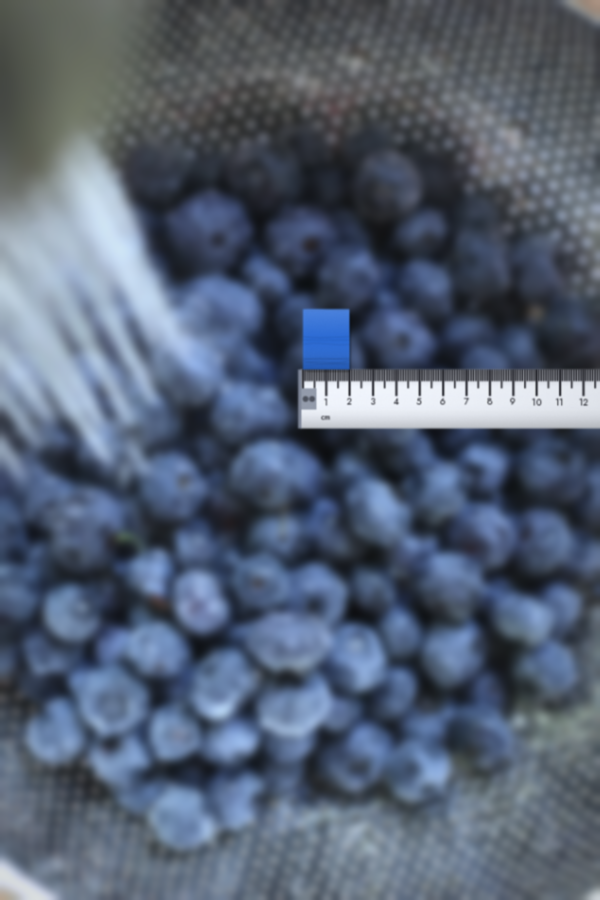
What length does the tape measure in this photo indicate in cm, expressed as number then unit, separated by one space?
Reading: 2 cm
